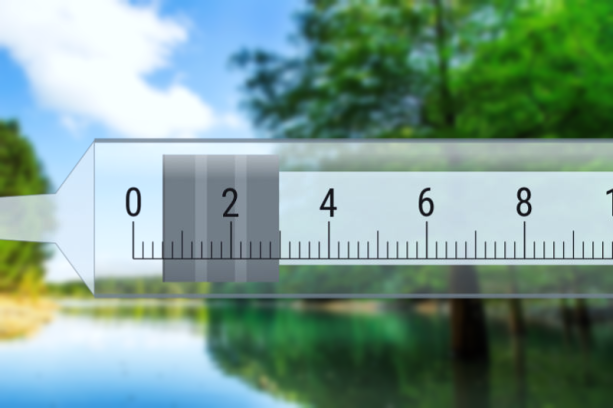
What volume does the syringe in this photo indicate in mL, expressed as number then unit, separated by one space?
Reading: 0.6 mL
